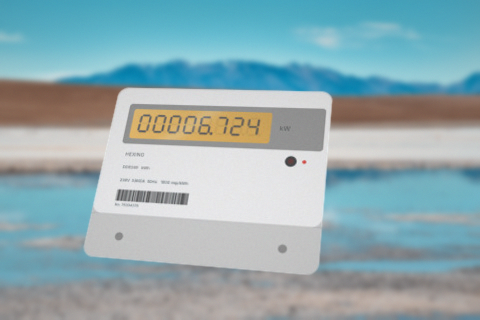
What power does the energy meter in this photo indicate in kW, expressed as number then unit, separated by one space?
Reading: 6.724 kW
